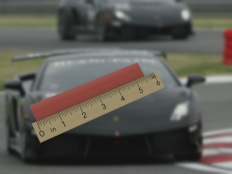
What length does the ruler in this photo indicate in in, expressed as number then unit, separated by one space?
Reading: 5.5 in
